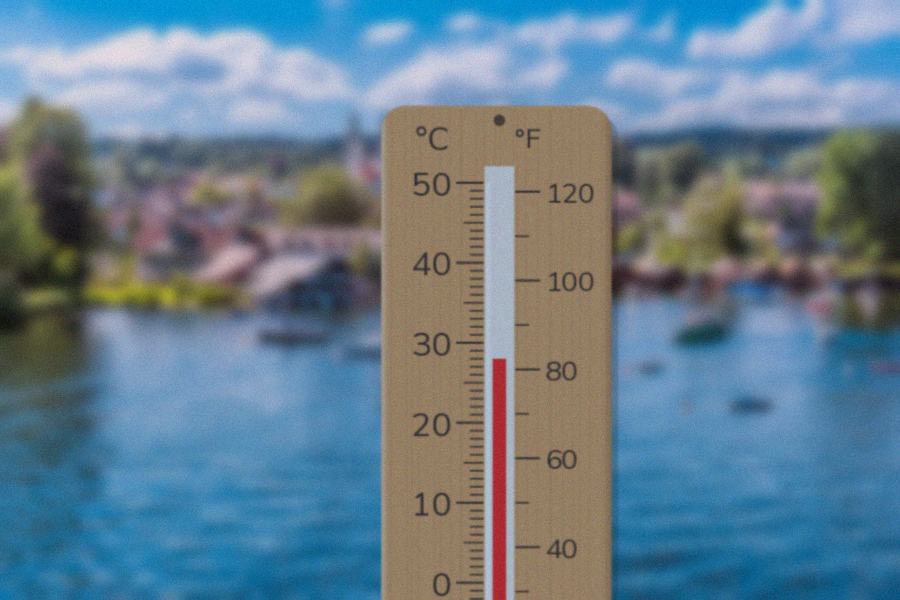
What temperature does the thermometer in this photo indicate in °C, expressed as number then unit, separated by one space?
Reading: 28 °C
